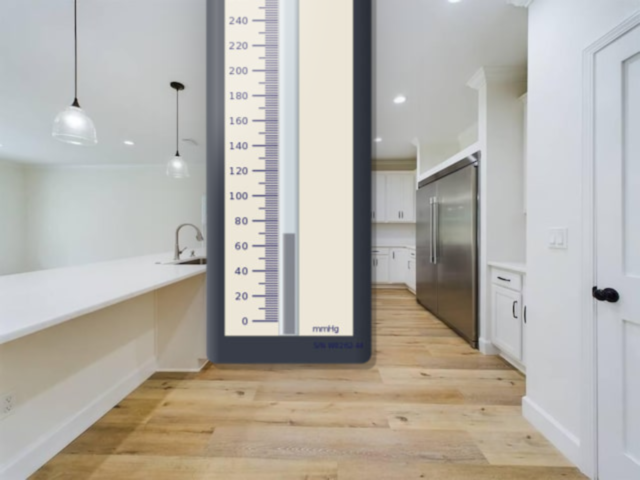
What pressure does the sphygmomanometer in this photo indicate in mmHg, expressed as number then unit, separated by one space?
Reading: 70 mmHg
